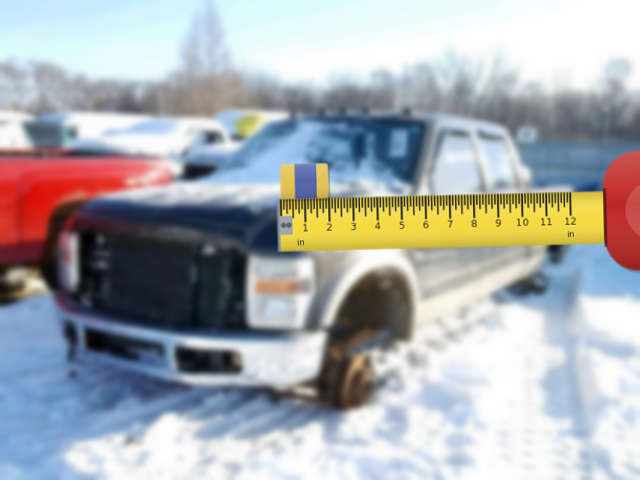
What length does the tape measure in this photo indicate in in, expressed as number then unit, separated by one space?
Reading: 2 in
